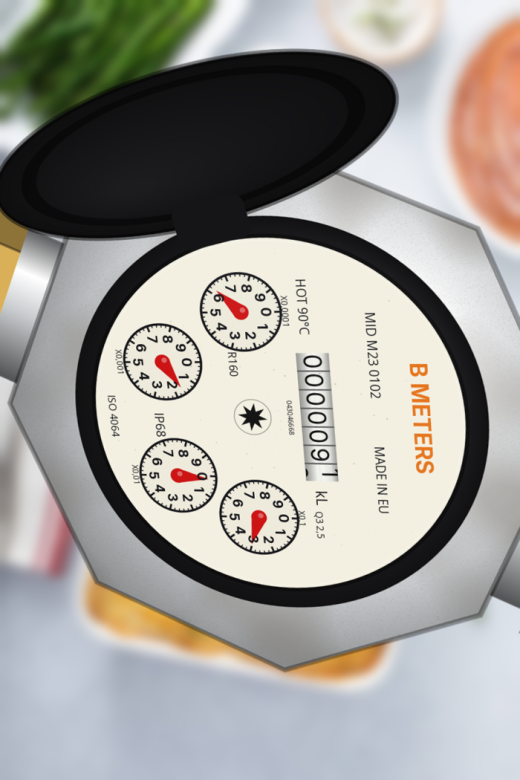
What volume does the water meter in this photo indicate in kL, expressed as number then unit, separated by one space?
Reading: 91.3016 kL
